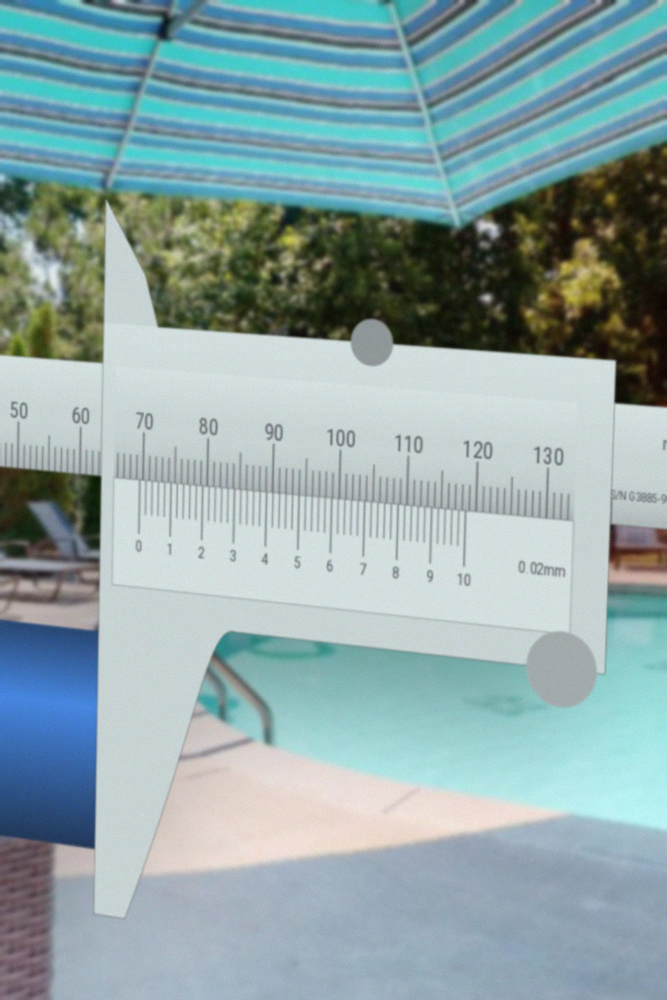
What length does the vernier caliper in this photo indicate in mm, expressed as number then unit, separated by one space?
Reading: 69.5 mm
